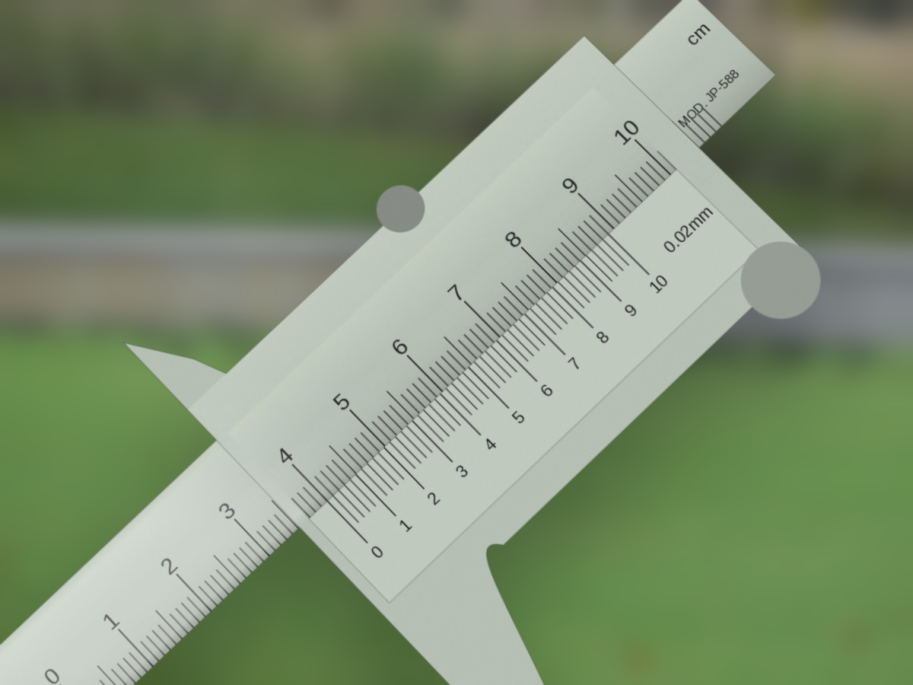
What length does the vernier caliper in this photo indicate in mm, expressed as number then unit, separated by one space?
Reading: 40.0 mm
